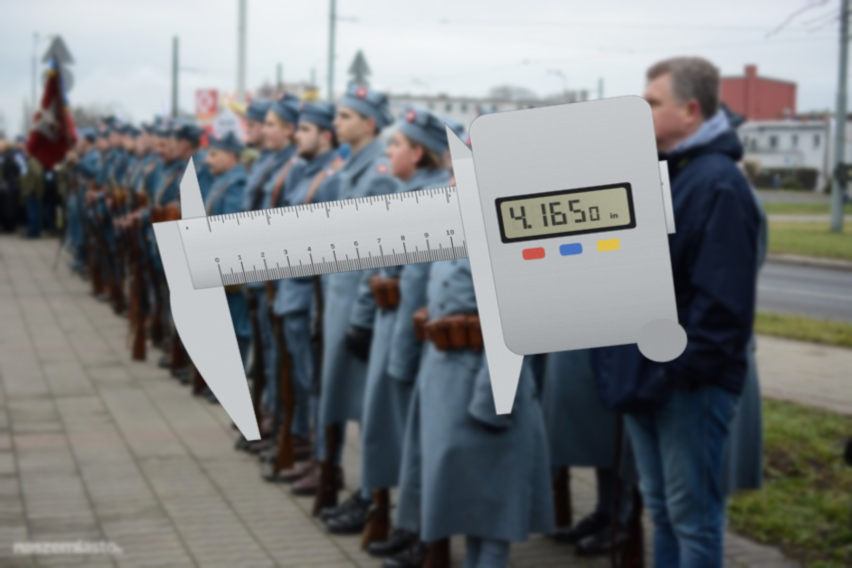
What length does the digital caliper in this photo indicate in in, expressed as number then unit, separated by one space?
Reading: 4.1650 in
